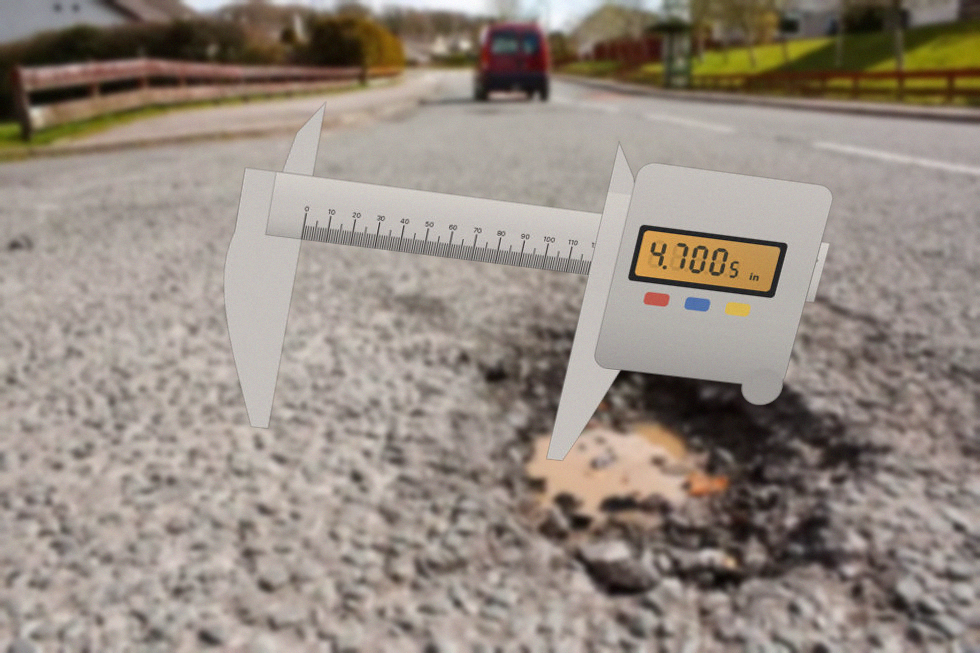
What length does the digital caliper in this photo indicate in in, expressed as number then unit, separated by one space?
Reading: 4.7005 in
